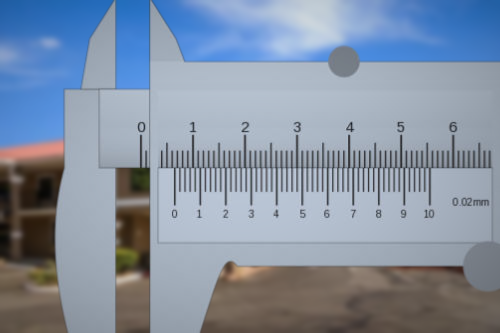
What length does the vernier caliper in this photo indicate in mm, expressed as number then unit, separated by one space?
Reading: 6.5 mm
